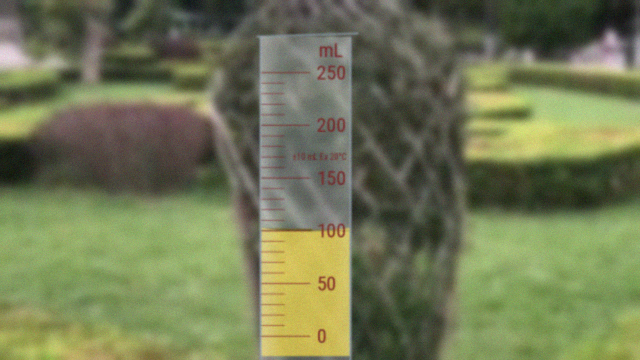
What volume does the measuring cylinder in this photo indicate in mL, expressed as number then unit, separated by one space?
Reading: 100 mL
